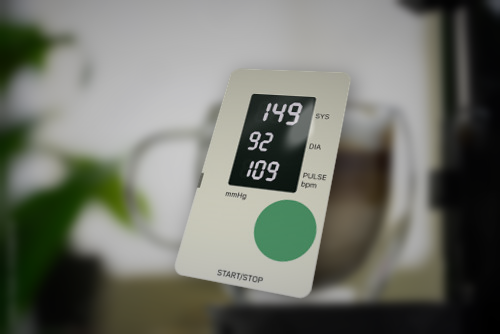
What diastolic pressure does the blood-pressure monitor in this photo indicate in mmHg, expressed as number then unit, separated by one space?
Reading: 92 mmHg
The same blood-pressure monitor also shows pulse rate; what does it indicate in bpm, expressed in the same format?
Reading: 109 bpm
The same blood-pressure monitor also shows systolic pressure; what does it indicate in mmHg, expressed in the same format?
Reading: 149 mmHg
